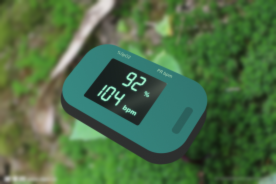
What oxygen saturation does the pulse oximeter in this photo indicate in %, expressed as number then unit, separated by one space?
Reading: 92 %
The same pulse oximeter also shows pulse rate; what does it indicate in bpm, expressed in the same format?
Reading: 104 bpm
